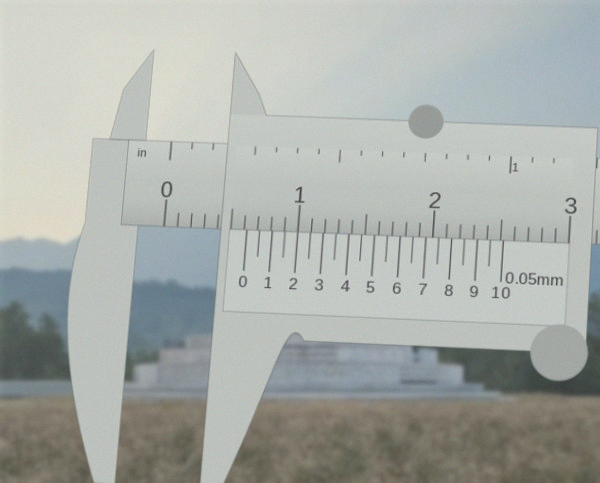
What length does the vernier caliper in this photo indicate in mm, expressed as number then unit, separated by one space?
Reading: 6.2 mm
